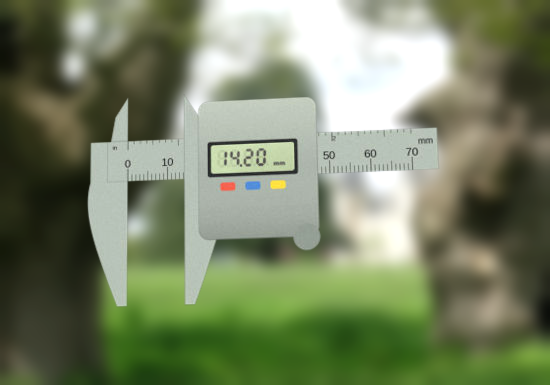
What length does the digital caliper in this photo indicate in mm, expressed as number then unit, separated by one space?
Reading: 14.20 mm
